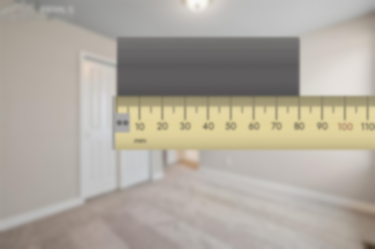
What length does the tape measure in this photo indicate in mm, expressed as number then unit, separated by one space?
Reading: 80 mm
